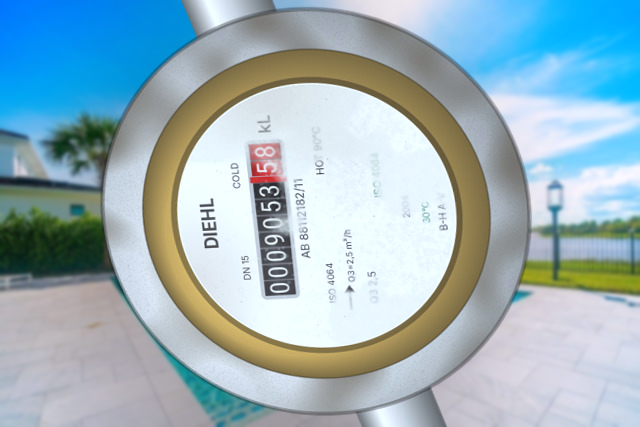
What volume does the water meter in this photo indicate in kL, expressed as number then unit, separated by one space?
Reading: 9053.58 kL
